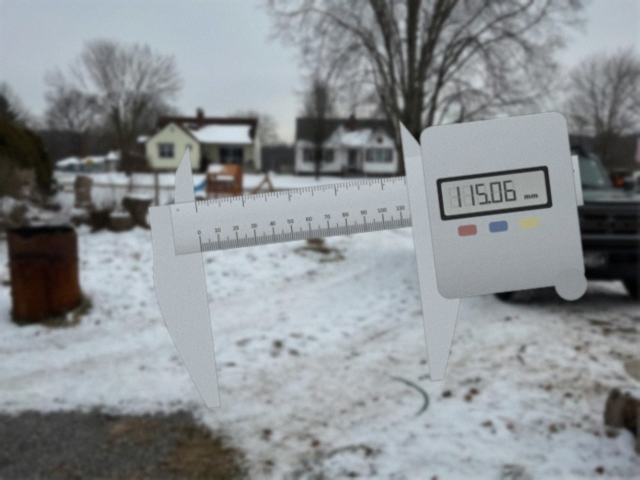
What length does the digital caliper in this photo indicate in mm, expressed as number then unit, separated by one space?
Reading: 115.06 mm
